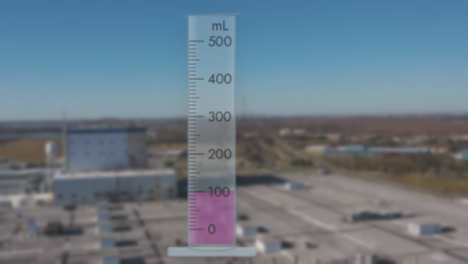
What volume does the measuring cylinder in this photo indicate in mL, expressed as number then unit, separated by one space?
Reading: 100 mL
